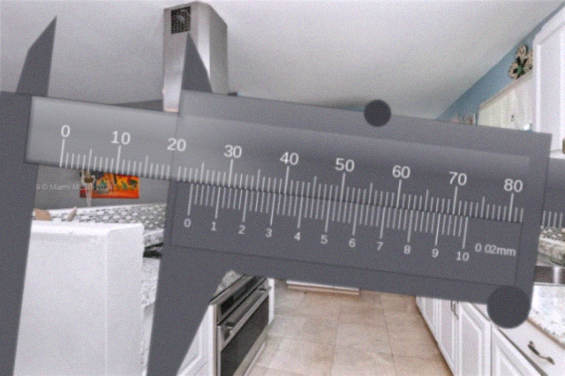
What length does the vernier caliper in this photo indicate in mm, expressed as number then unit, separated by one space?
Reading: 23.5 mm
